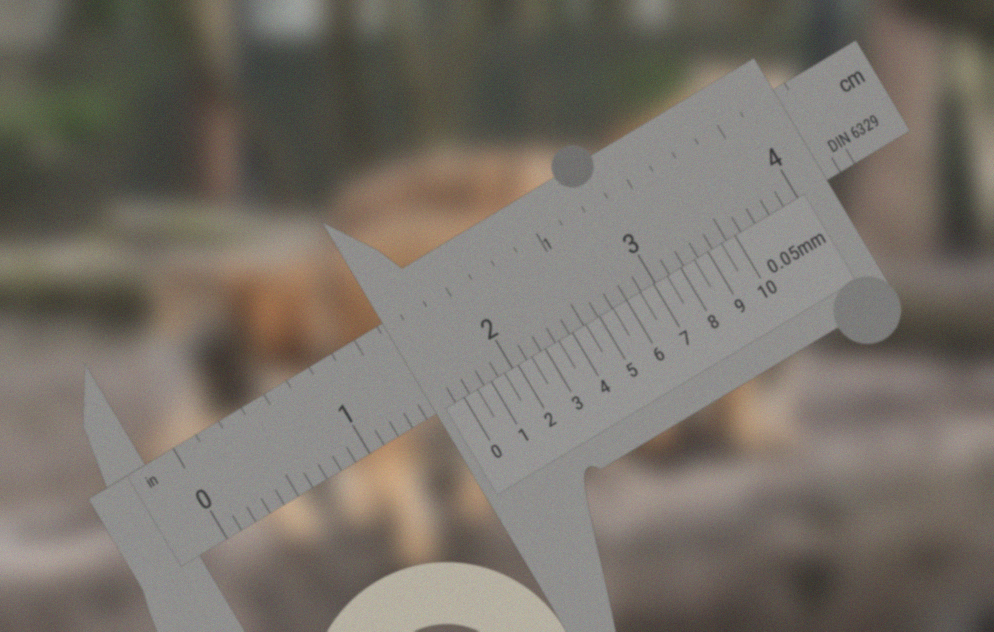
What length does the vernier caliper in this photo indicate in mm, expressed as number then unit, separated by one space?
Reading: 16.6 mm
